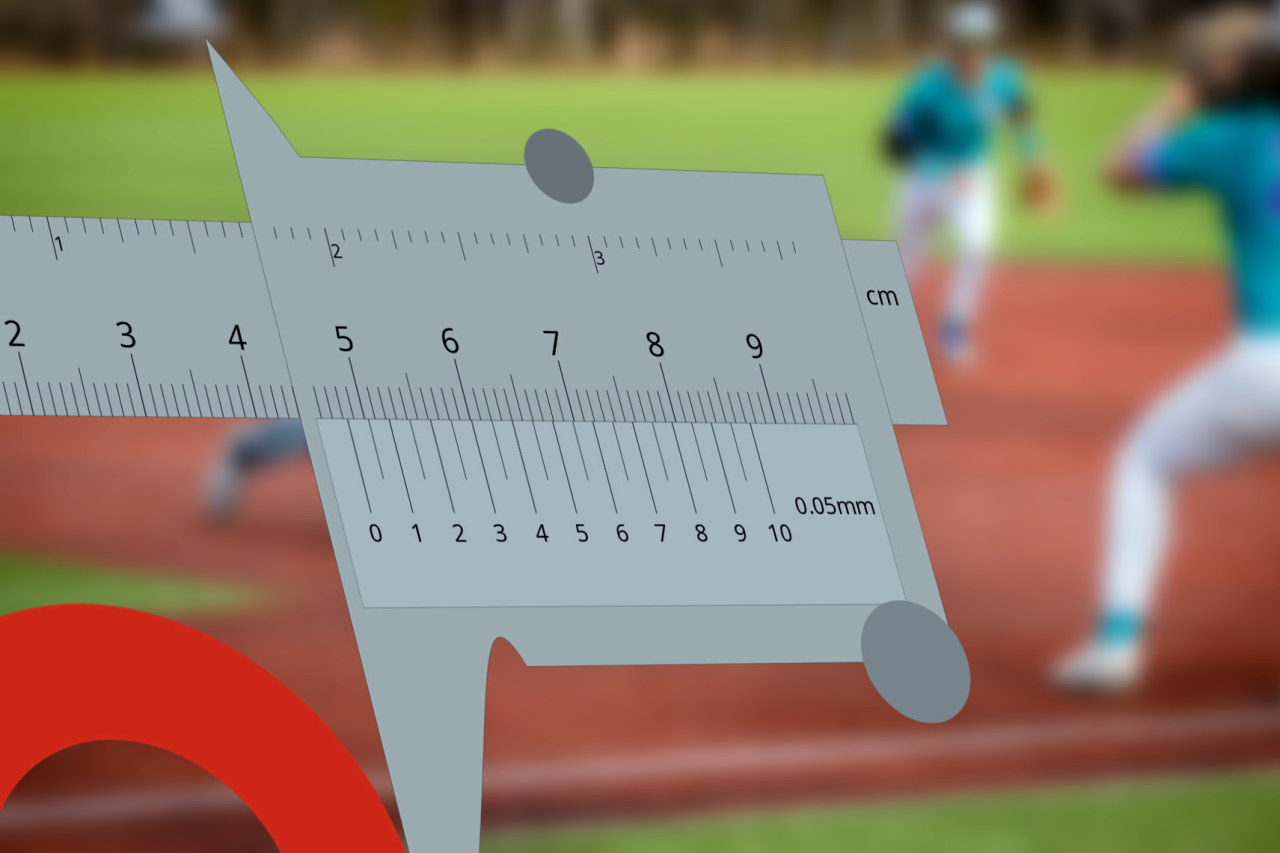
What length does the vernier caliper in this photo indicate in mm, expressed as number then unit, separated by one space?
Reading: 48.4 mm
